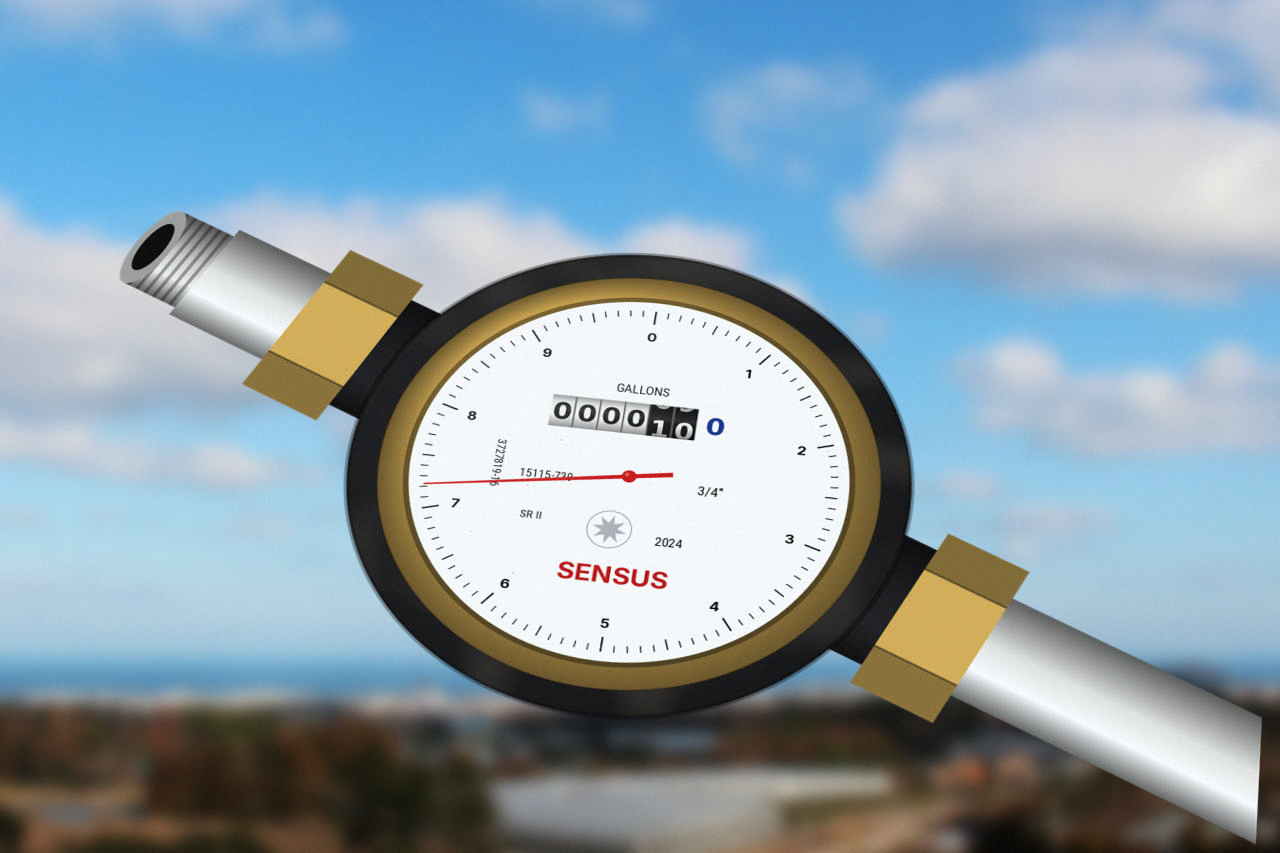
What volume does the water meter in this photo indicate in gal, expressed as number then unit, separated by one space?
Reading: 97.2 gal
